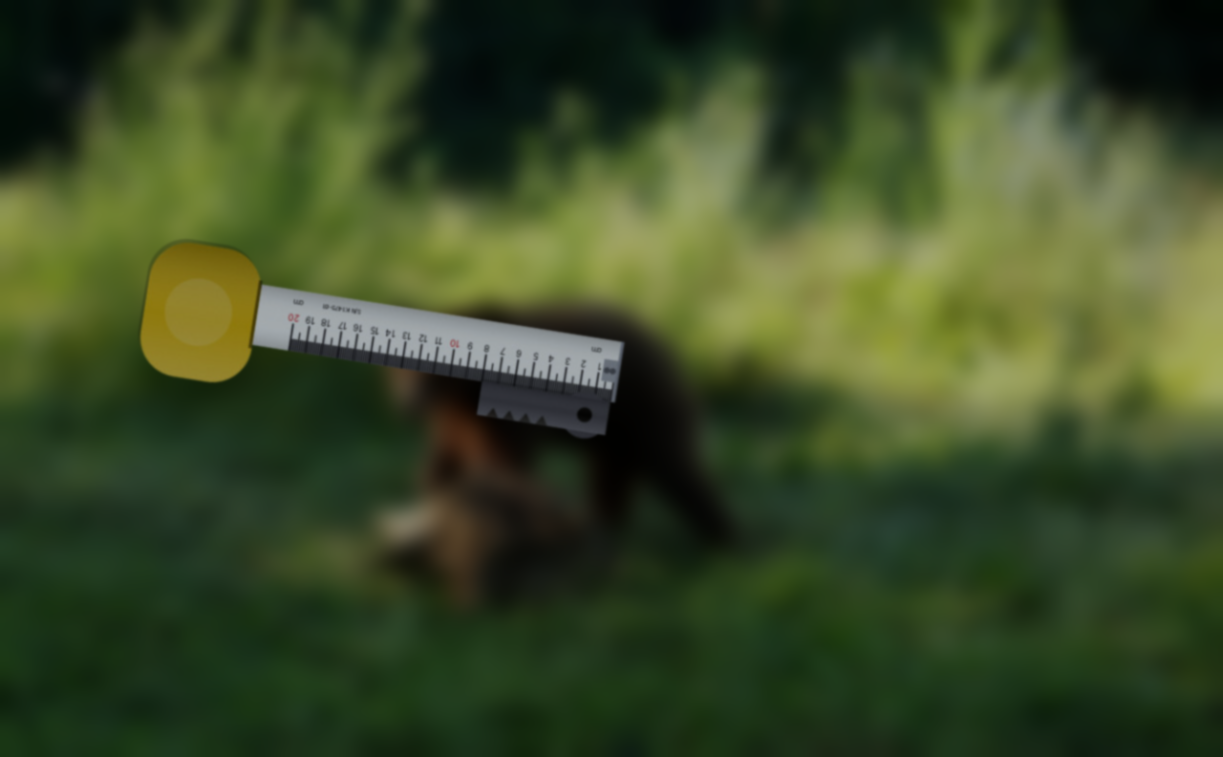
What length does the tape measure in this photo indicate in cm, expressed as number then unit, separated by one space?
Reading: 8 cm
